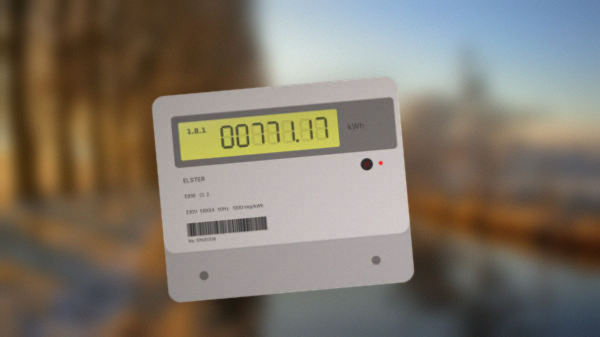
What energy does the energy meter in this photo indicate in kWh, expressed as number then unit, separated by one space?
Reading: 771.17 kWh
